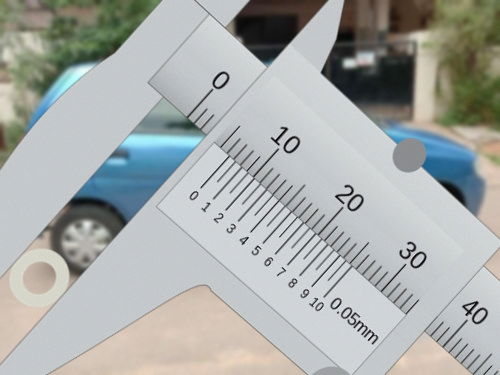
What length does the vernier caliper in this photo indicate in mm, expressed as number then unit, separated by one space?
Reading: 6.4 mm
